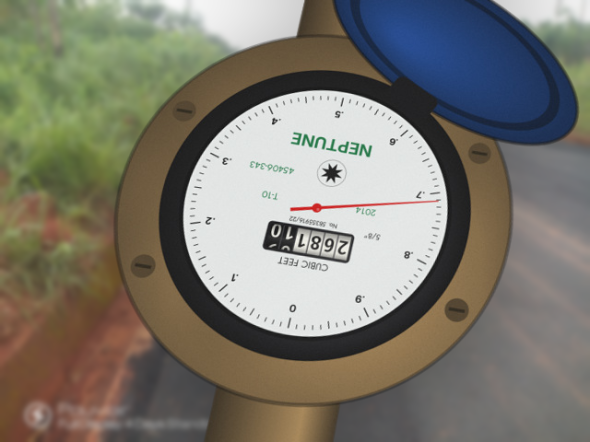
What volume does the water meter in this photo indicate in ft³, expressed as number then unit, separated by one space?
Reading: 268109.71 ft³
